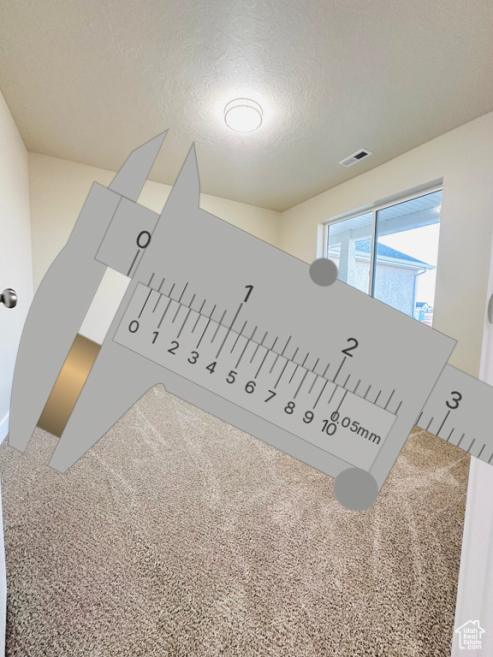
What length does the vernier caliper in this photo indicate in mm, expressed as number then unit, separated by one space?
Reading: 2.4 mm
